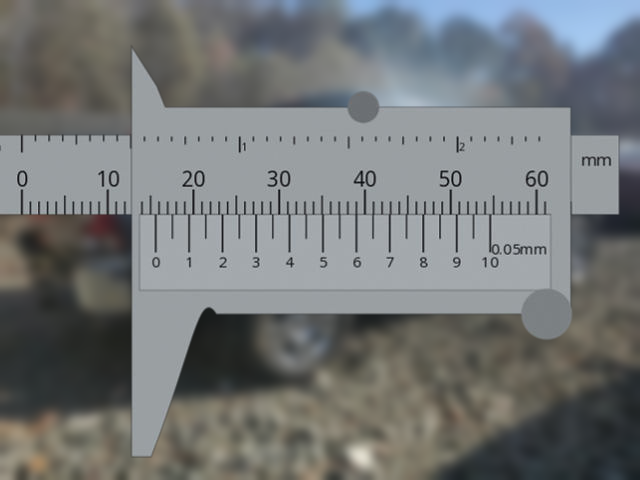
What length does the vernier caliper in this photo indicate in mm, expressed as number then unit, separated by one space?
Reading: 15.6 mm
